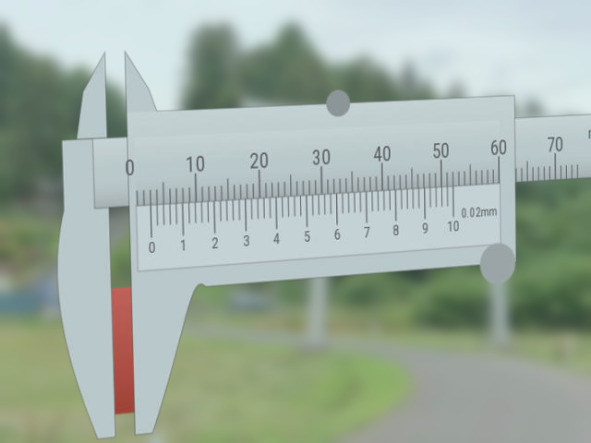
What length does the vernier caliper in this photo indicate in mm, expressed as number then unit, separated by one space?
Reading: 3.0 mm
